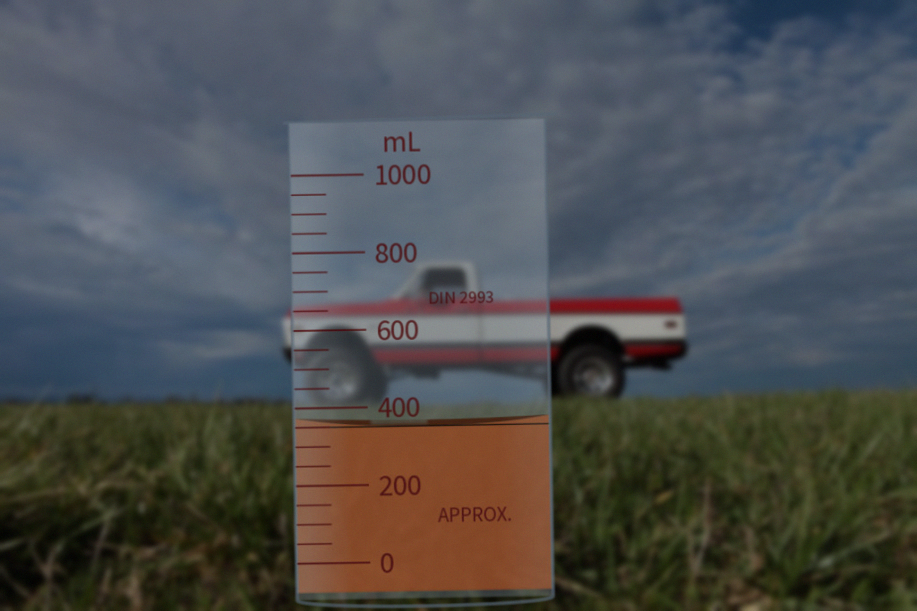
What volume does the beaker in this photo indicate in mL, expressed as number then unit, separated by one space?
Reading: 350 mL
